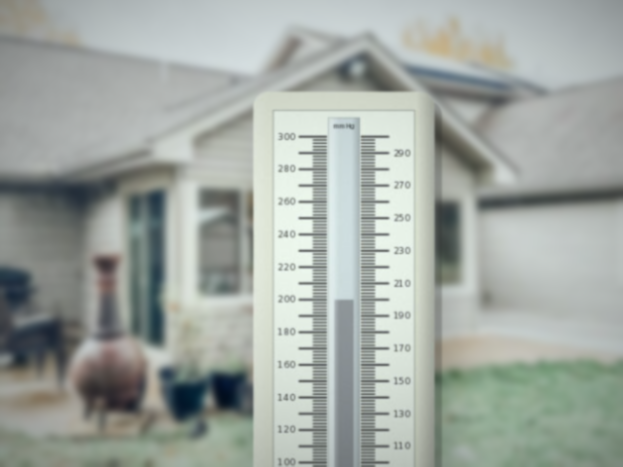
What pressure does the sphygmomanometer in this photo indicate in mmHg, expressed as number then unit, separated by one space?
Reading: 200 mmHg
